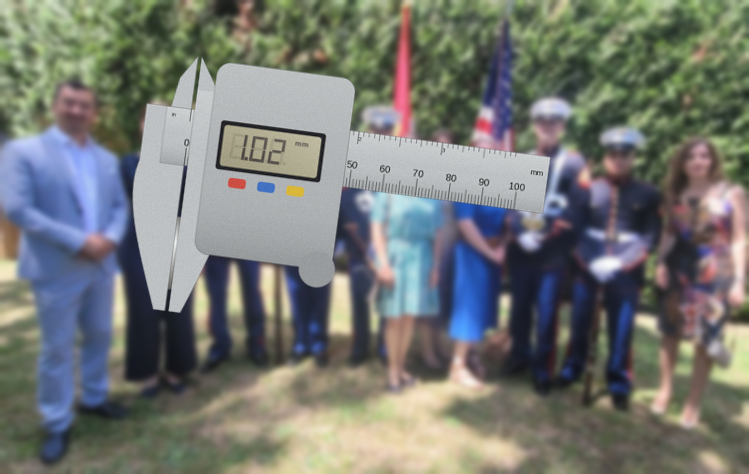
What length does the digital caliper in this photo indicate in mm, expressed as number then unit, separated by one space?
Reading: 1.02 mm
